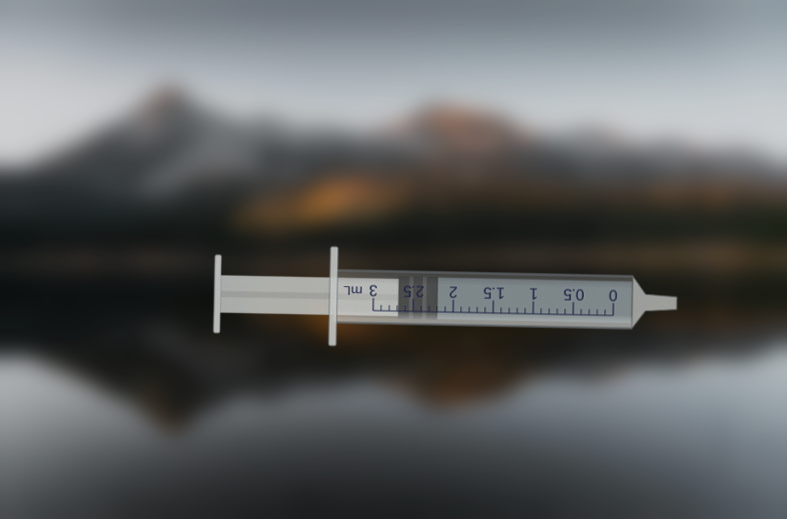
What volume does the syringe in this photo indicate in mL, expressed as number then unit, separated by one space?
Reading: 2.2 mL
